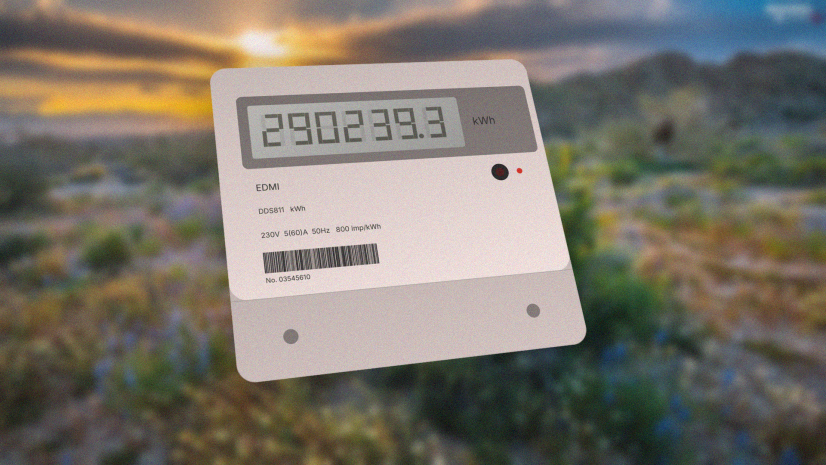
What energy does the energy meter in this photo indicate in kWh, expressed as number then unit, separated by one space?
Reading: 290239.3 kWh
